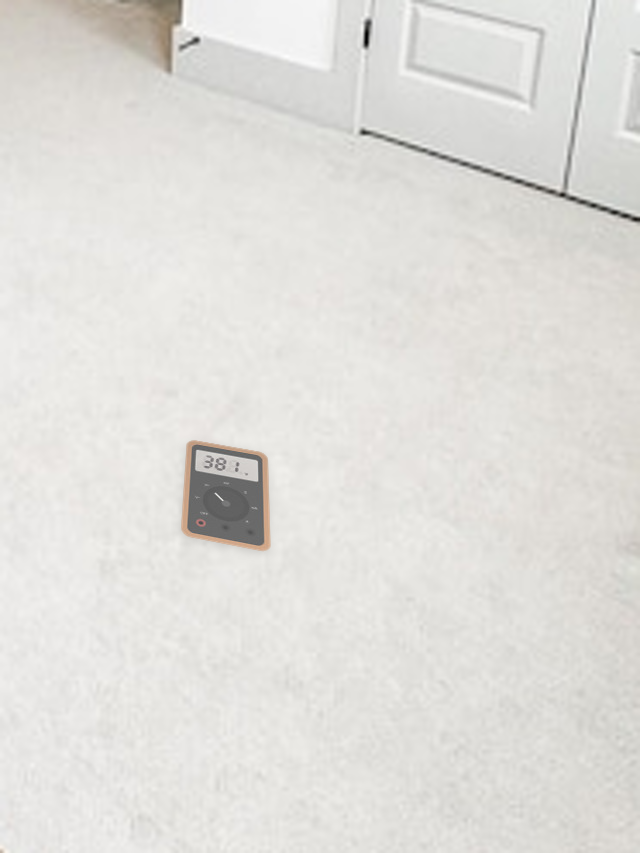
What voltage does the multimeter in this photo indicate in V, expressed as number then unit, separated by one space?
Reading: 381 V
